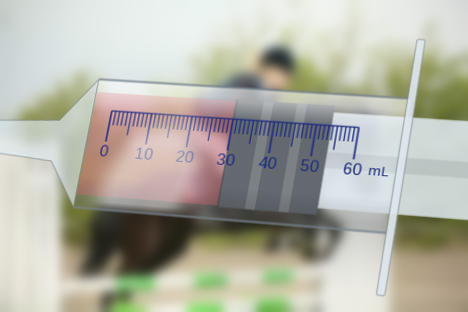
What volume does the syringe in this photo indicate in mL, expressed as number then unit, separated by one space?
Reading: 30 mL
